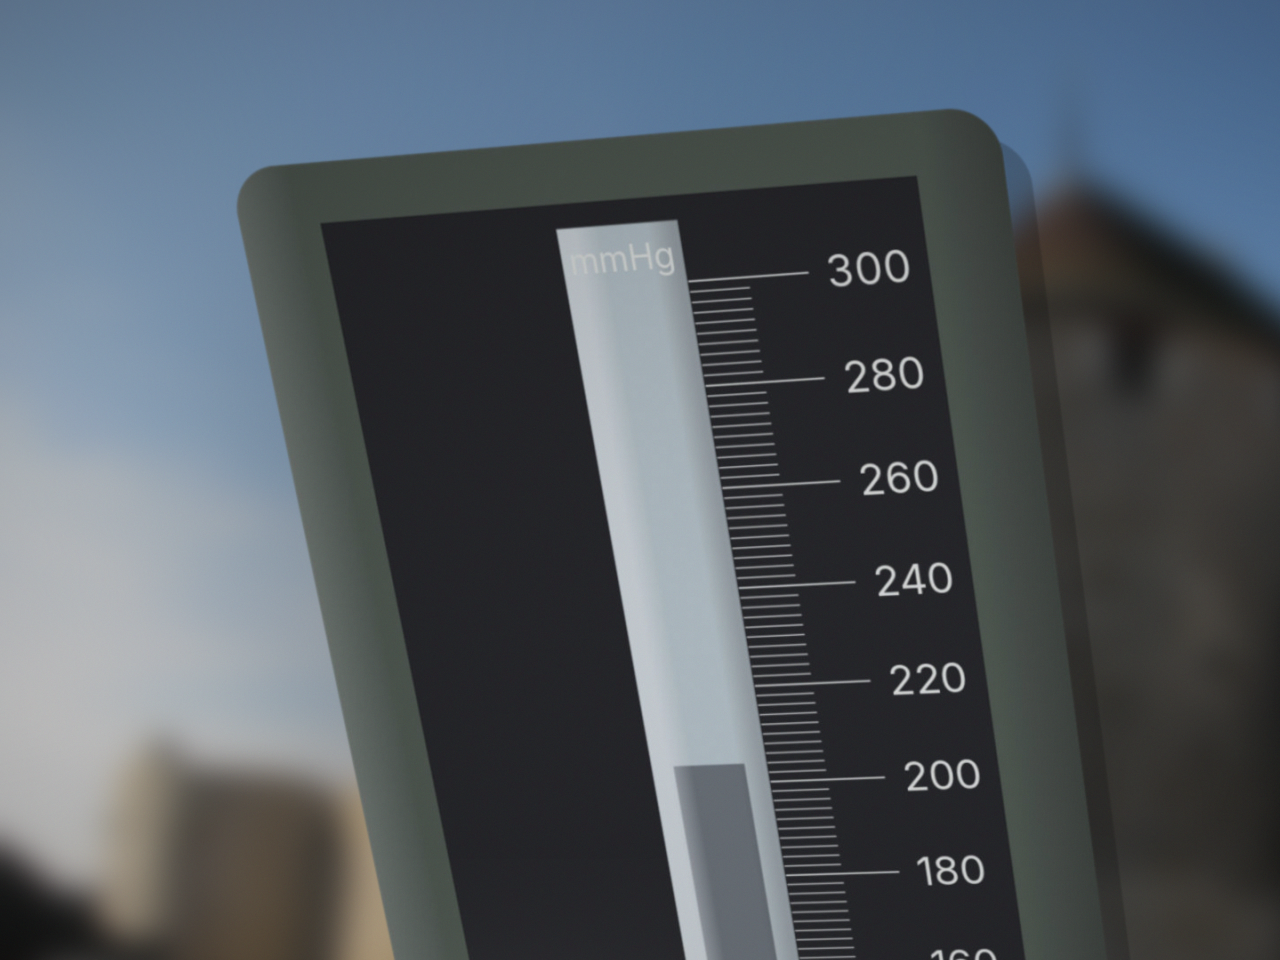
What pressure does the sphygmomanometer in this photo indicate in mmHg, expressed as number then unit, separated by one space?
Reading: 204 mmHg
